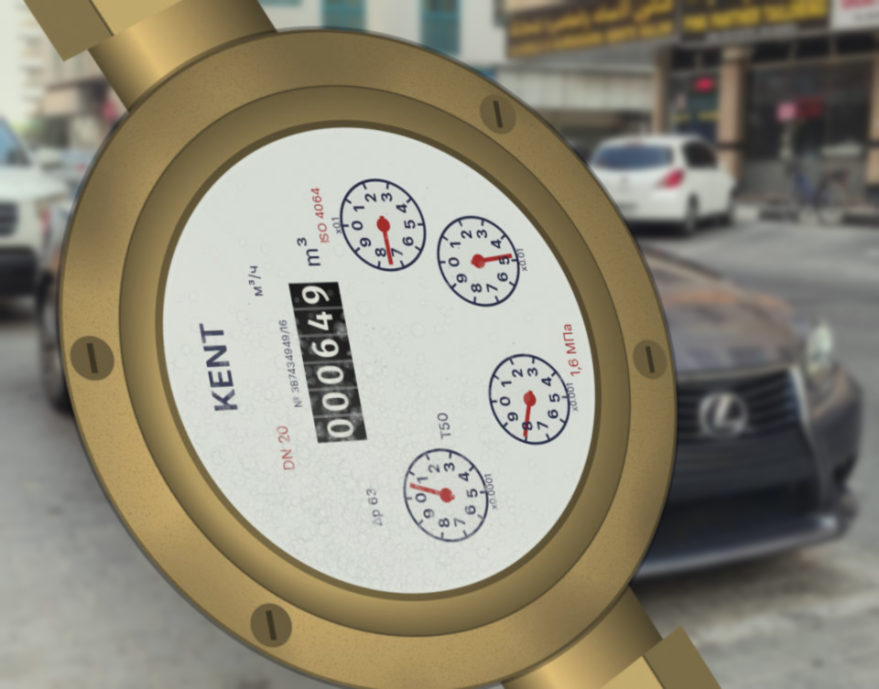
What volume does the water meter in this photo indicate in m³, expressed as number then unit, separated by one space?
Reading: 649.7480 m³
